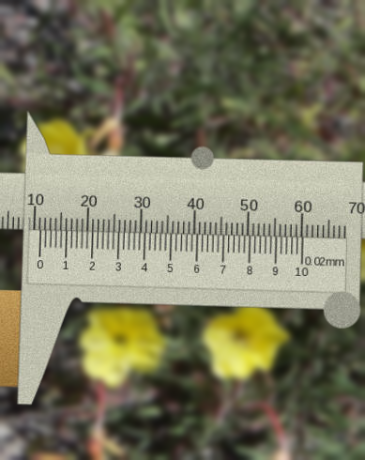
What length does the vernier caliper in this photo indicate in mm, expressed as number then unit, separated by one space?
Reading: 11.2 mm
